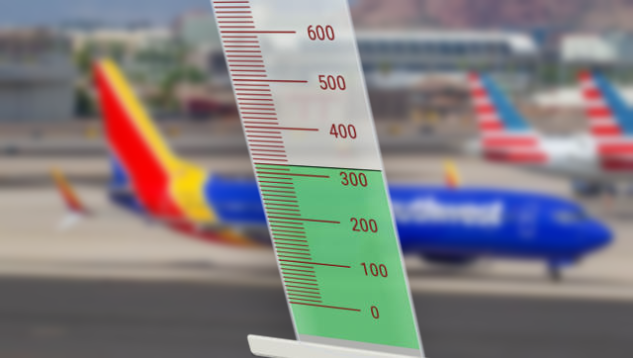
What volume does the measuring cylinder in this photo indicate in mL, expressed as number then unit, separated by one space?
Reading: 320 mL
